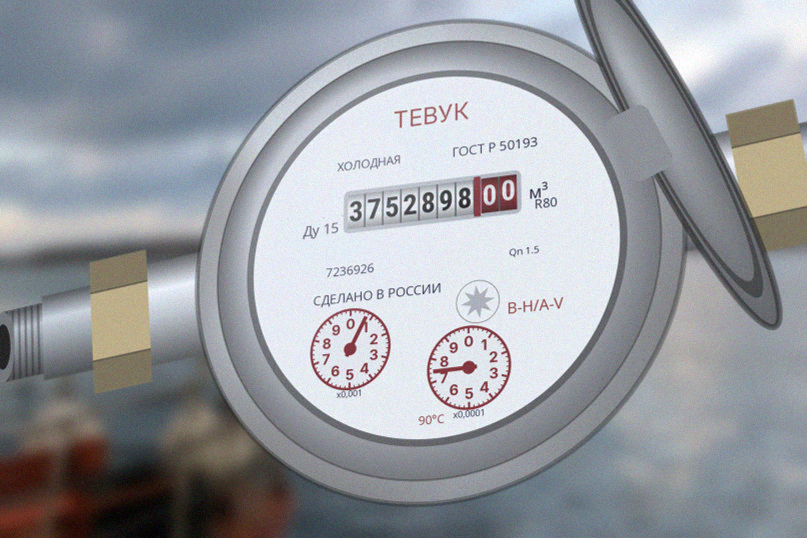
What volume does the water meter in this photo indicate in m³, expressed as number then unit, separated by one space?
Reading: 3752898.0007 m³
